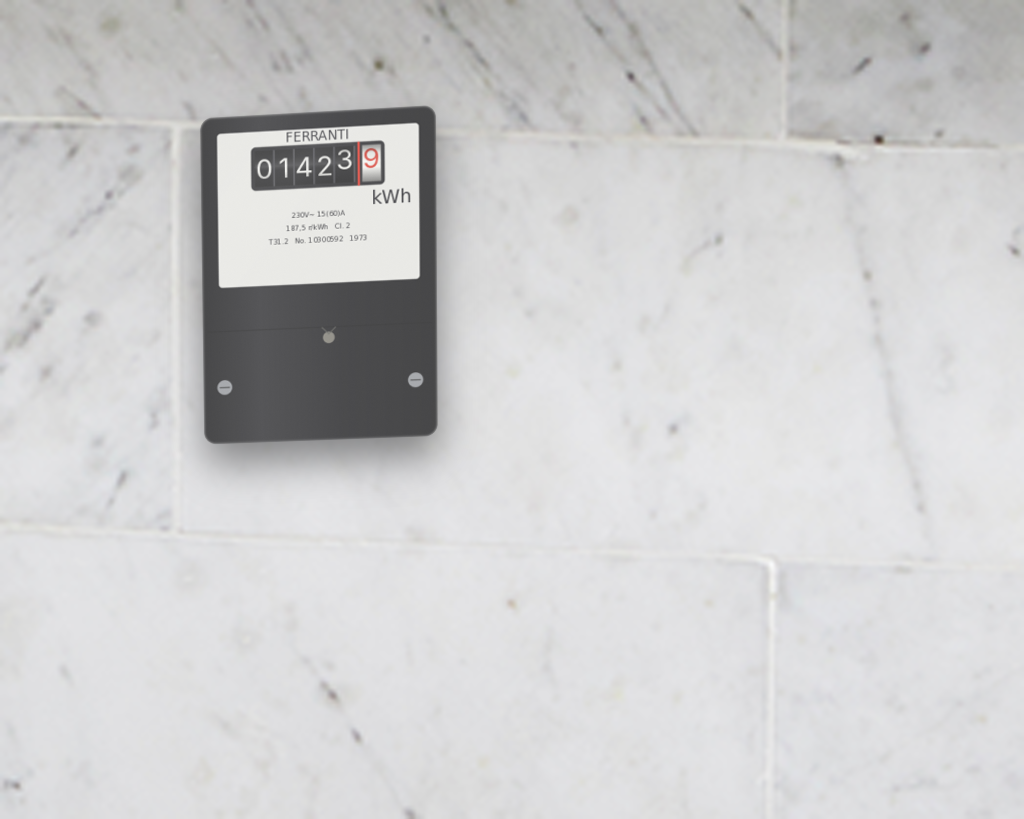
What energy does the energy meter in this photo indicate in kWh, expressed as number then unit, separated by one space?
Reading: 1423.9 kWh
